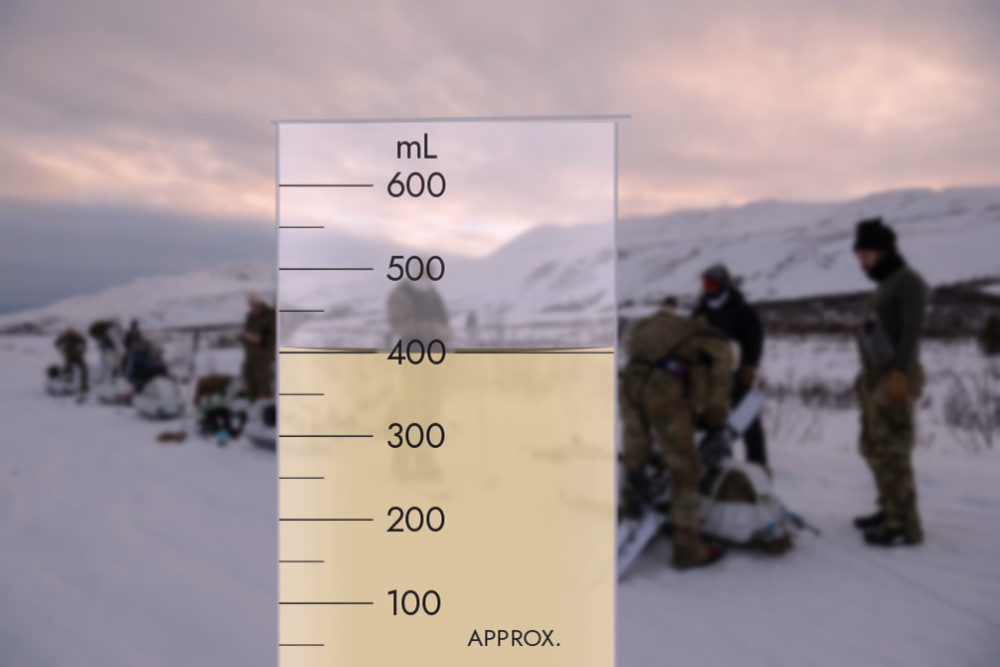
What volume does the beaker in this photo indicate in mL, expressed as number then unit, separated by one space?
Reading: 400 mL
